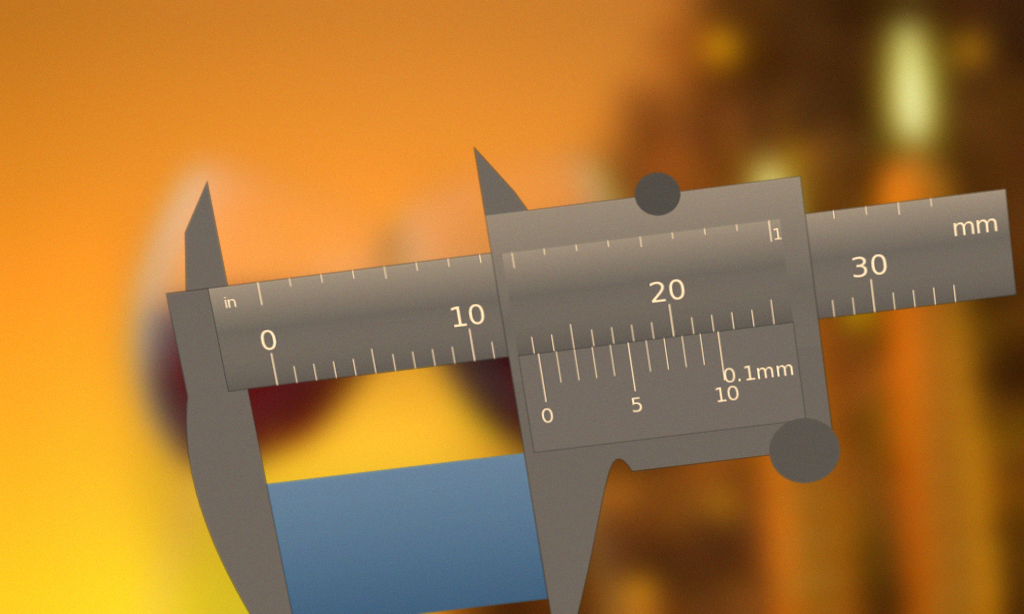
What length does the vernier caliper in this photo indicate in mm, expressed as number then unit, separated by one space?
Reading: 13.2 mm
